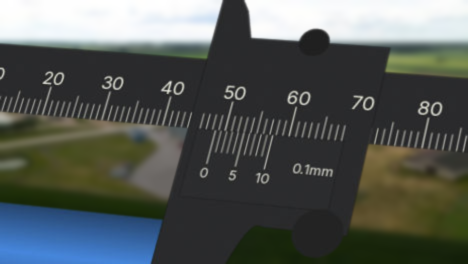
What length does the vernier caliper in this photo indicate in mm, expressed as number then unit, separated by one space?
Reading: 48.5 mm
